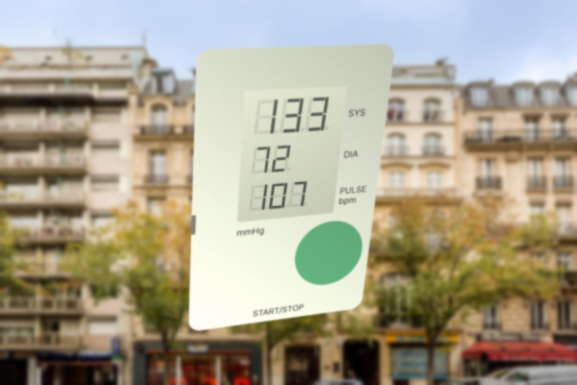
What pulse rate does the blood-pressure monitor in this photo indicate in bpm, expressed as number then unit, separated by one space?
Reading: 107 bpm
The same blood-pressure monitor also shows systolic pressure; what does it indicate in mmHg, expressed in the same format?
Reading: 133 mmHg
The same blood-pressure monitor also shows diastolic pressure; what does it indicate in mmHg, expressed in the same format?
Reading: 72 mmHg
